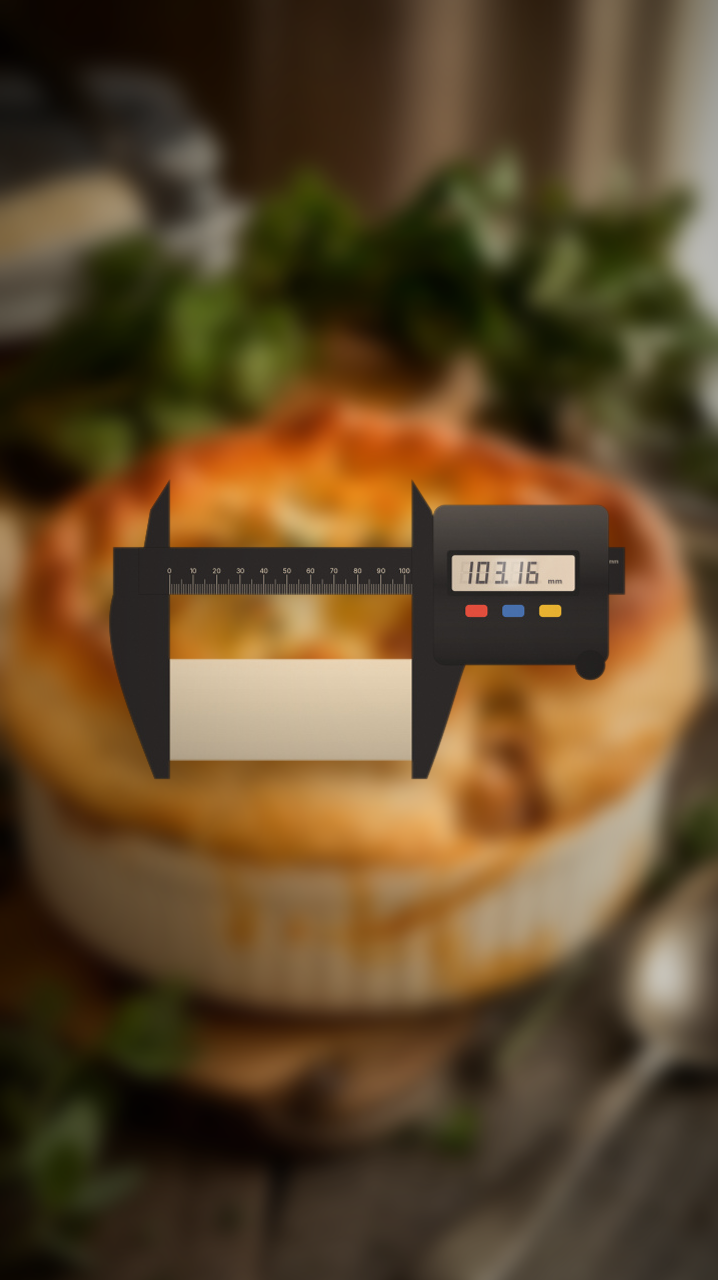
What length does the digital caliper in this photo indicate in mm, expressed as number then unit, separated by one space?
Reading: 103.16 mm
